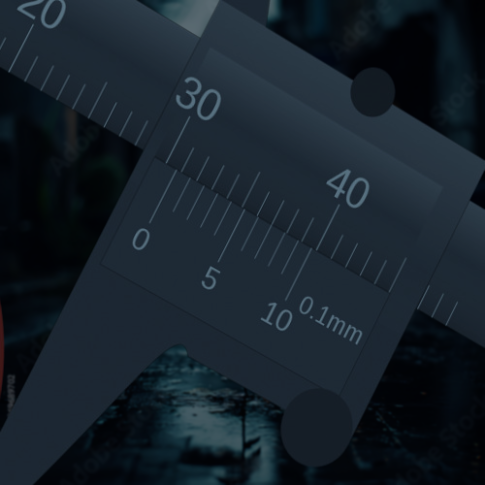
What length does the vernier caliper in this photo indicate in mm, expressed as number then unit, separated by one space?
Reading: 30.7 mm
